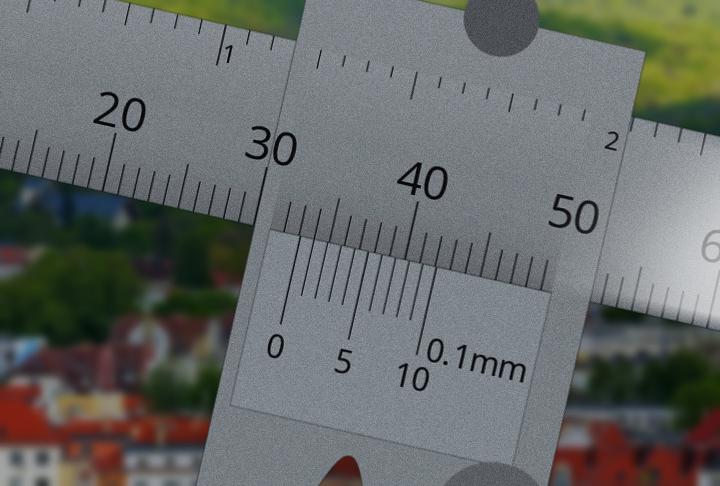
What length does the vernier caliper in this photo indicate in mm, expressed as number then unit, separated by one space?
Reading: 33.1 mm
